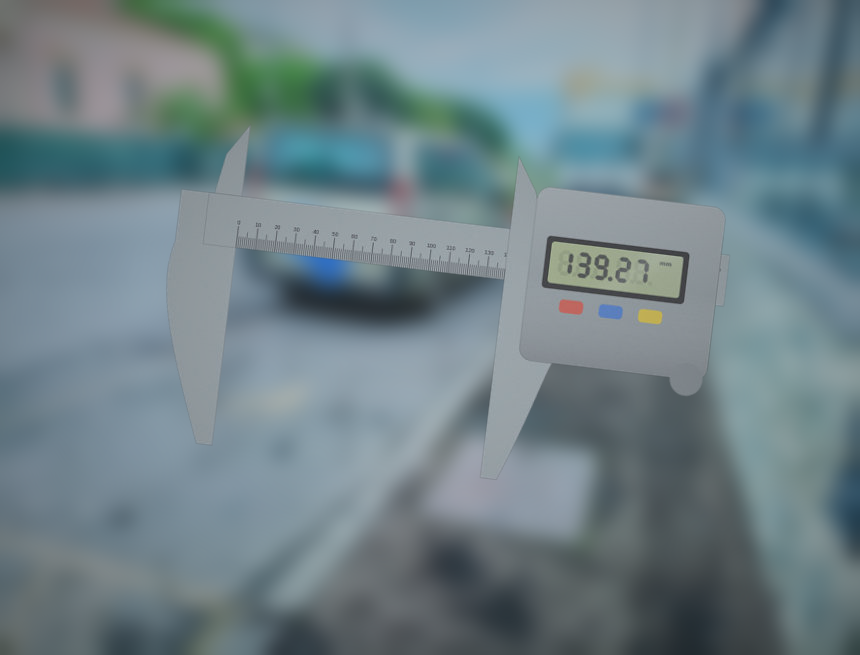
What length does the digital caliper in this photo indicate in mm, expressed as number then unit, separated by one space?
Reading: 139.27 mm
